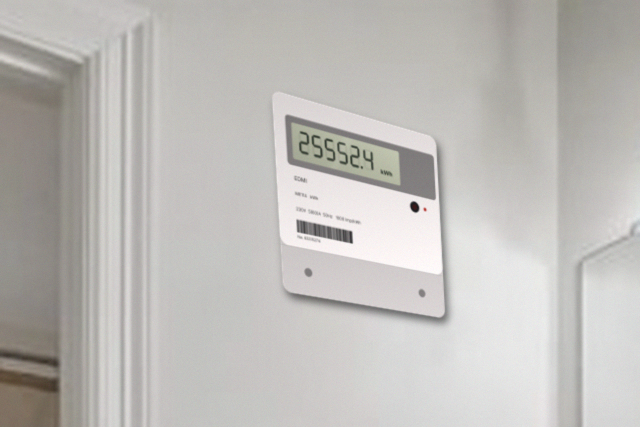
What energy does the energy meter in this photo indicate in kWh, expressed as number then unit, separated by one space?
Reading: 25552.4 kWh
